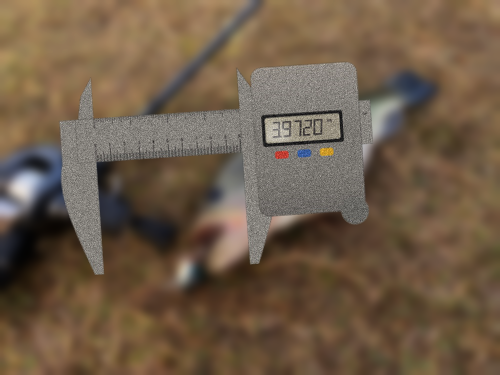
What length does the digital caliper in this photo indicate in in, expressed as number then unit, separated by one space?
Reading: 3.9720 in
